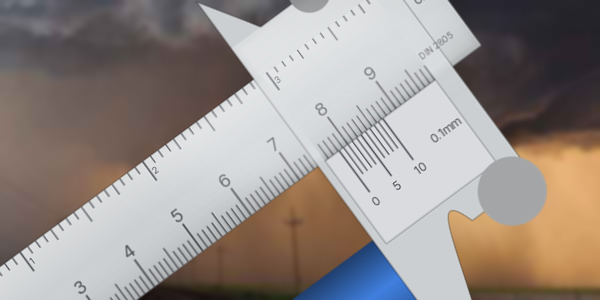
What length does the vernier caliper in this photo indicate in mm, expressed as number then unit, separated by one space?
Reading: 78.2 mm
